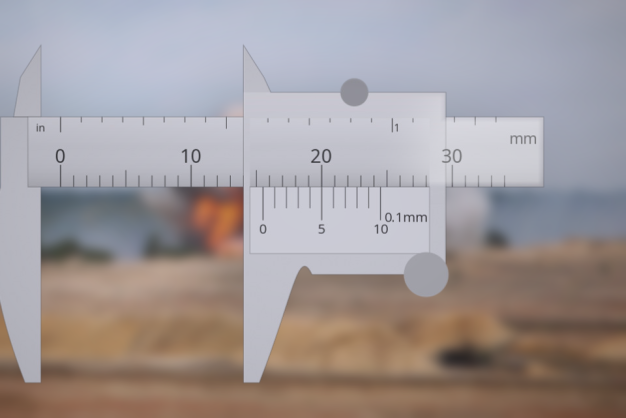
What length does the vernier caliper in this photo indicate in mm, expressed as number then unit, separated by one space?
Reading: 15.5 mm
